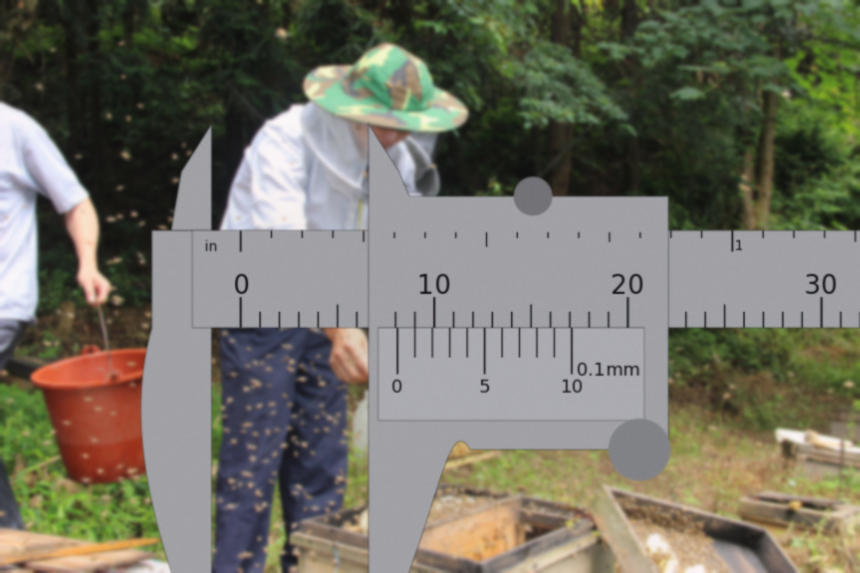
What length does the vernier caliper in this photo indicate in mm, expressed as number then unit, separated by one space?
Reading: 8.1 mm
